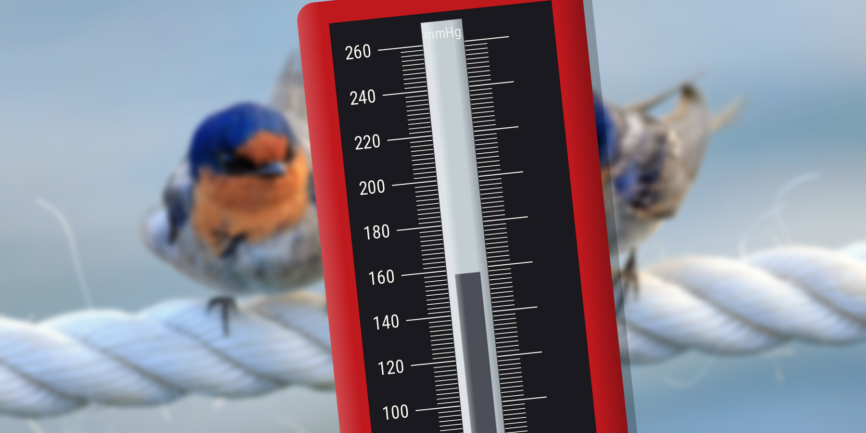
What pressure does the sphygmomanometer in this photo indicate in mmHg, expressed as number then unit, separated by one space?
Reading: 158 mmHg
